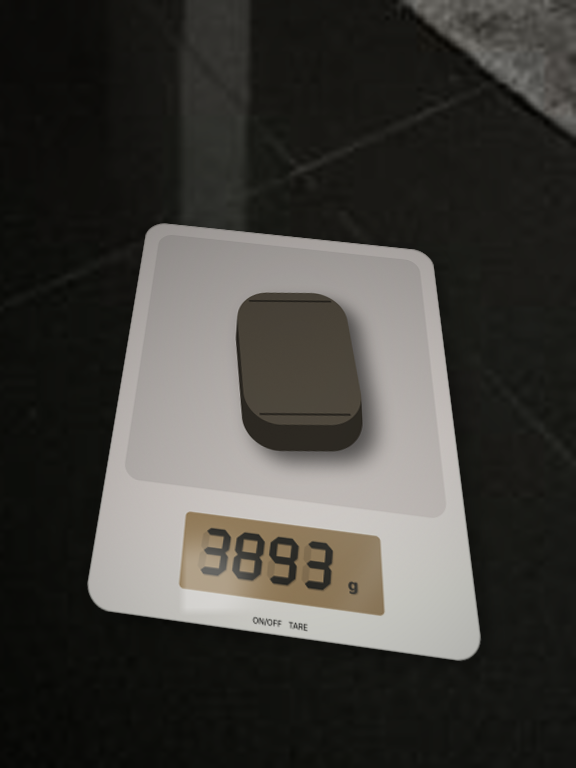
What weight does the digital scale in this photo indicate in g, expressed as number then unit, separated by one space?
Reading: 3893 g
